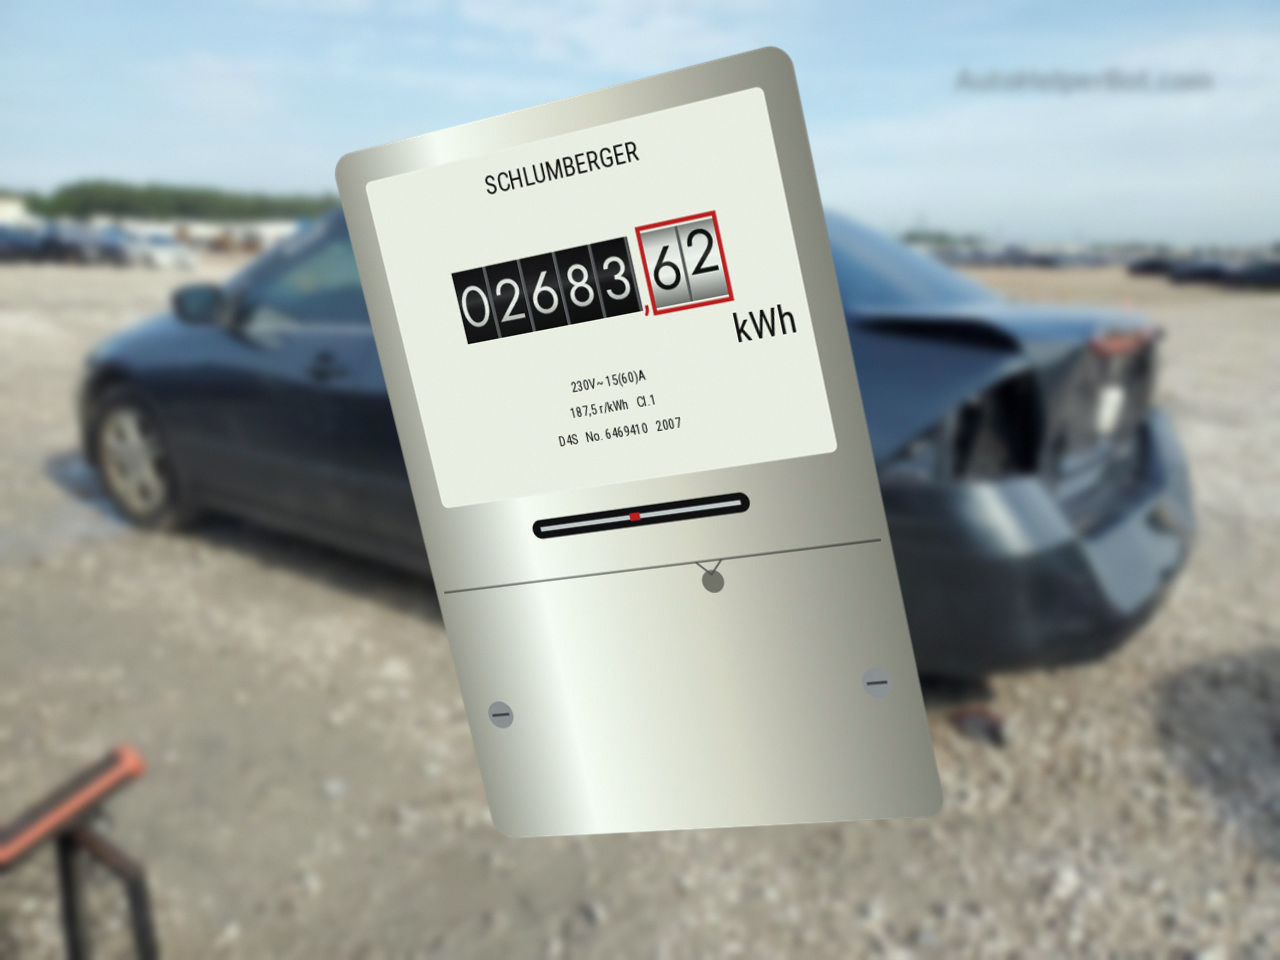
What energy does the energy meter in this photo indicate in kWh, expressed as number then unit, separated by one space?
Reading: 2683.62 kWh
